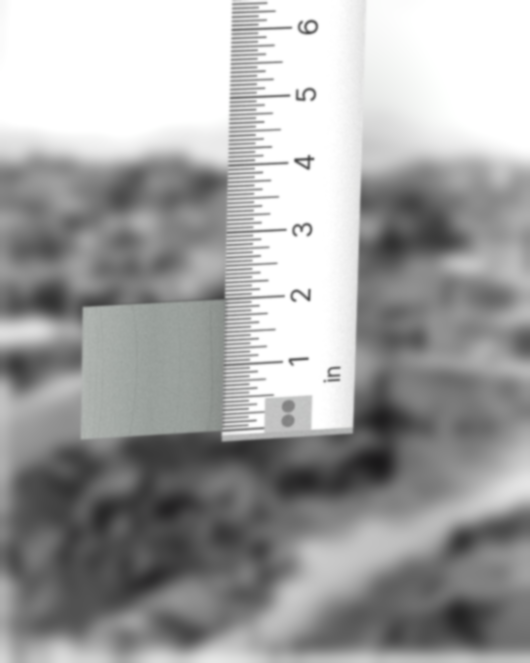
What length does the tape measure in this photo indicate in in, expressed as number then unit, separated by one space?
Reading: 2 in
